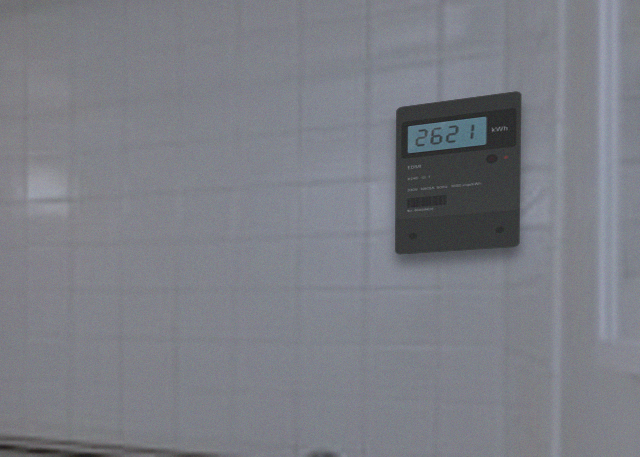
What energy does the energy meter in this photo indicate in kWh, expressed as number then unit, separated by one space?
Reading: 2621 kWh
